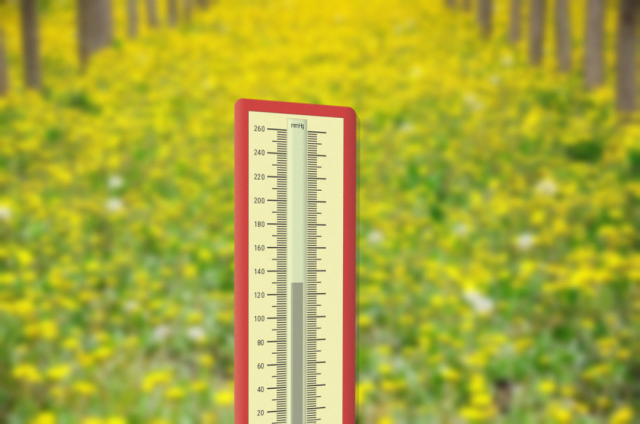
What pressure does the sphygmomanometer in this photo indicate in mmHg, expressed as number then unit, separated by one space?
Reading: 130 mmHg
